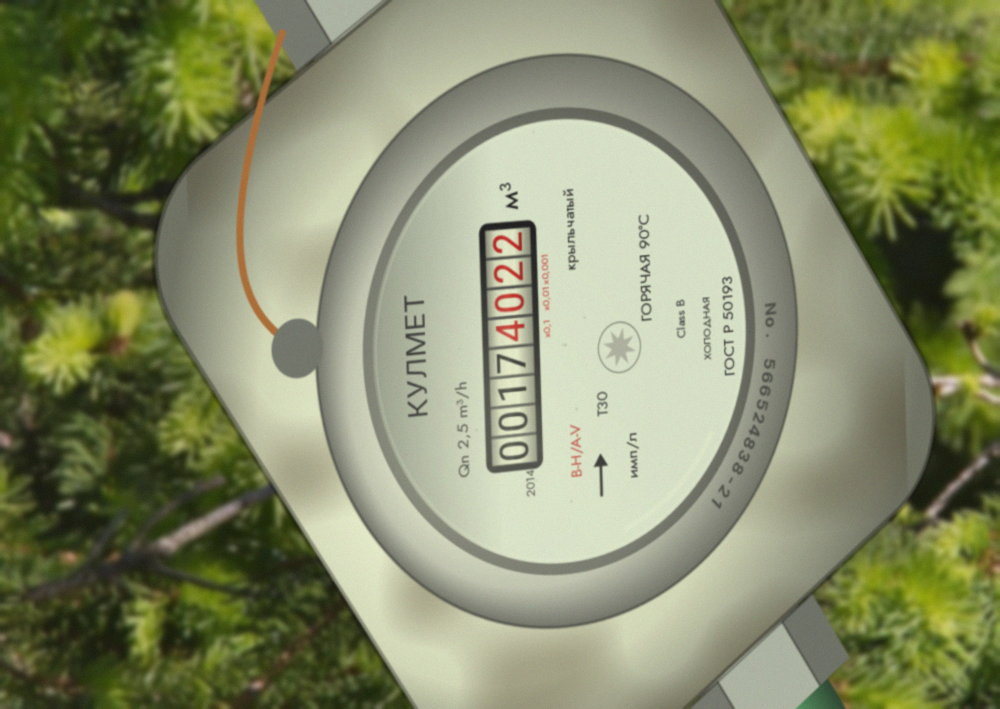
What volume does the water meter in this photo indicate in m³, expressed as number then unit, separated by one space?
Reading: 17.4022 m³
